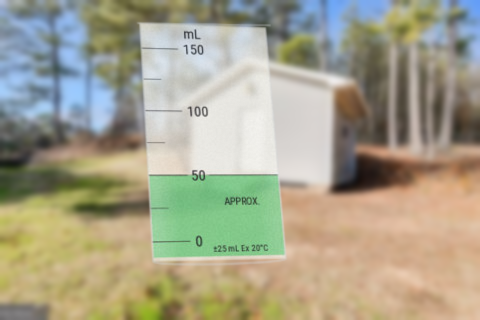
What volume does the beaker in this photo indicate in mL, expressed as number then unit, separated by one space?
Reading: 50 mL
